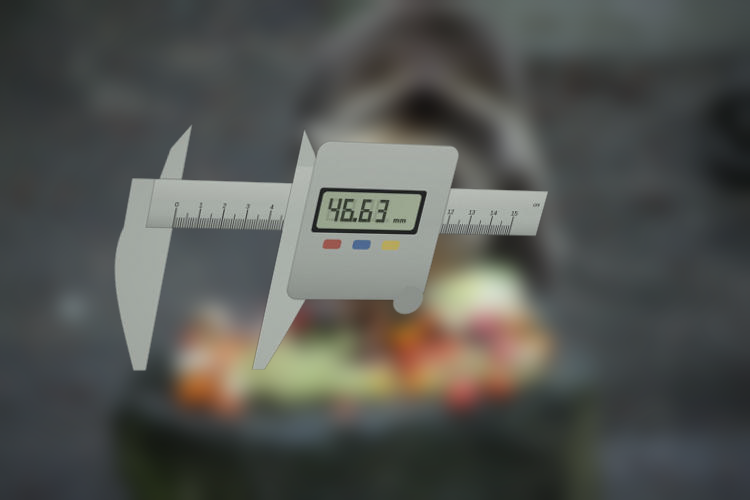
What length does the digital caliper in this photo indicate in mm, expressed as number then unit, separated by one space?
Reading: 46.63 mm
